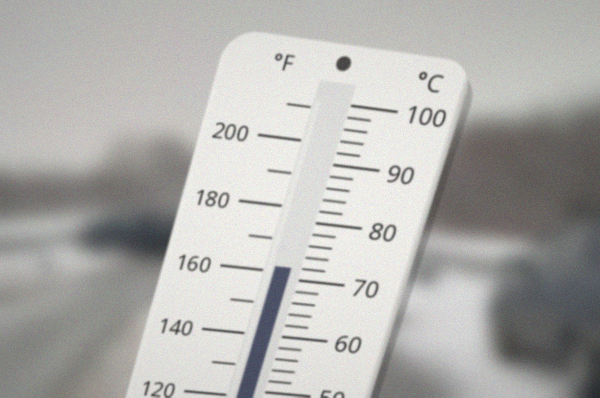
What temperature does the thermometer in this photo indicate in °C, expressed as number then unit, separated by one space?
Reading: 72 °C
